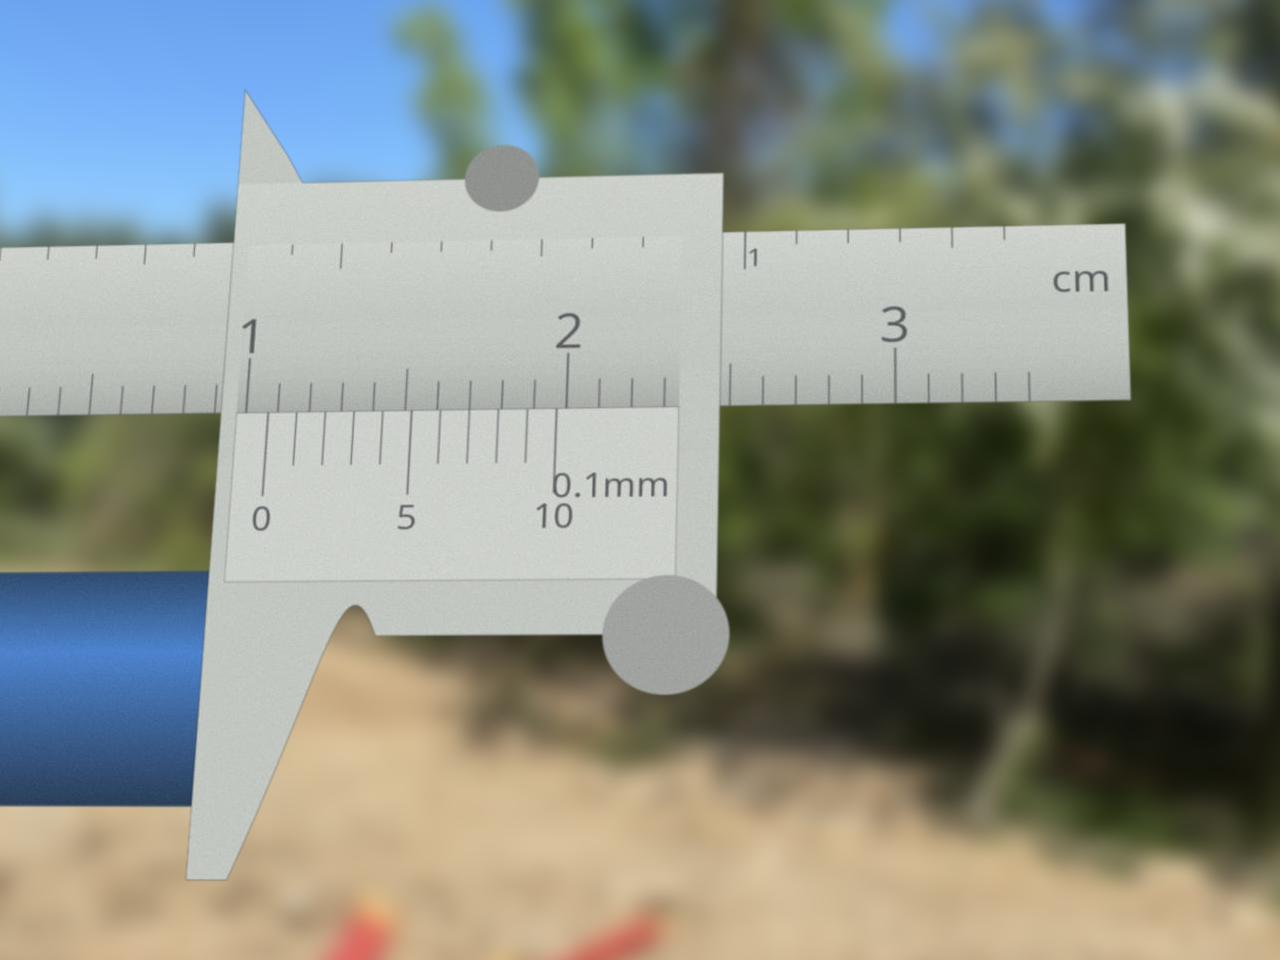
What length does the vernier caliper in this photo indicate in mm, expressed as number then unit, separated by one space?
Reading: 10.7 mm
